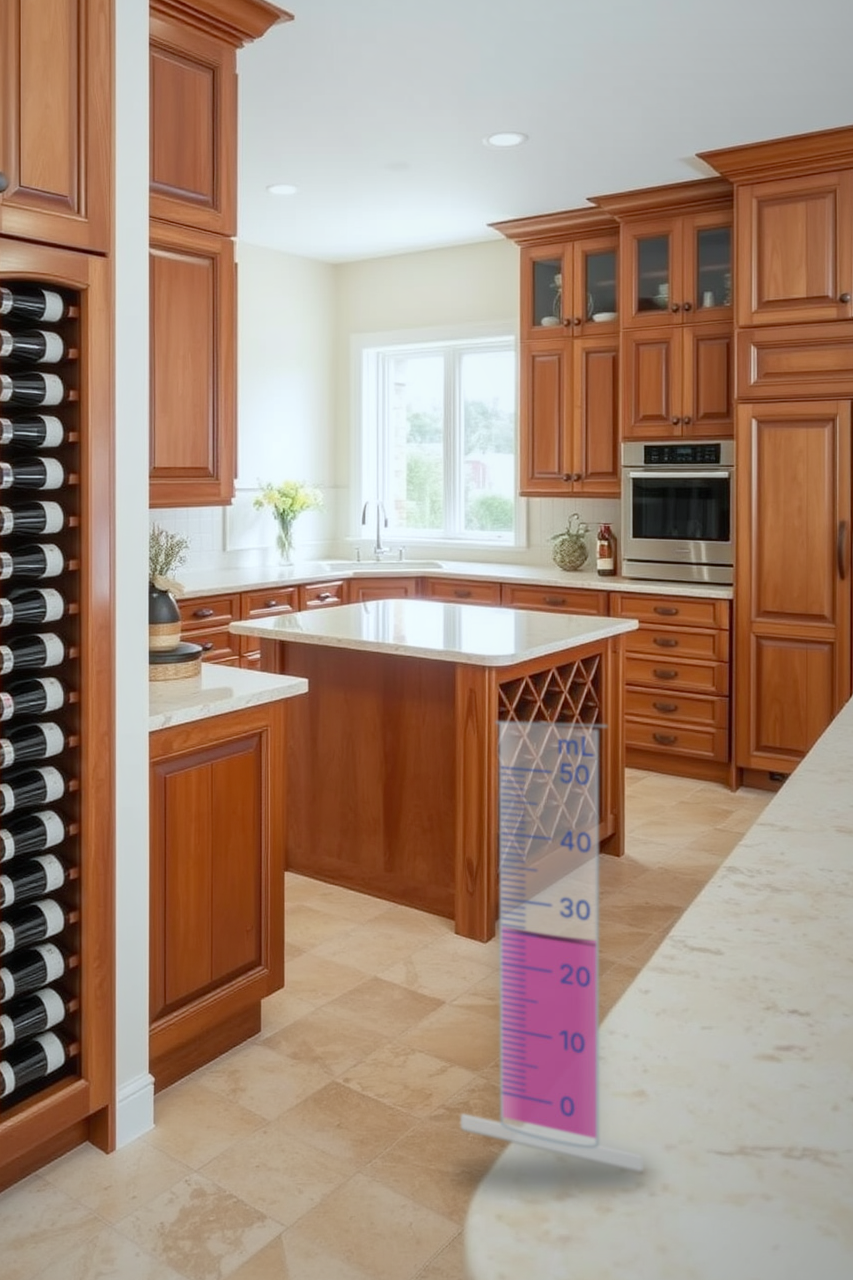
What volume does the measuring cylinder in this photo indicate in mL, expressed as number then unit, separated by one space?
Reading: 25 mL
